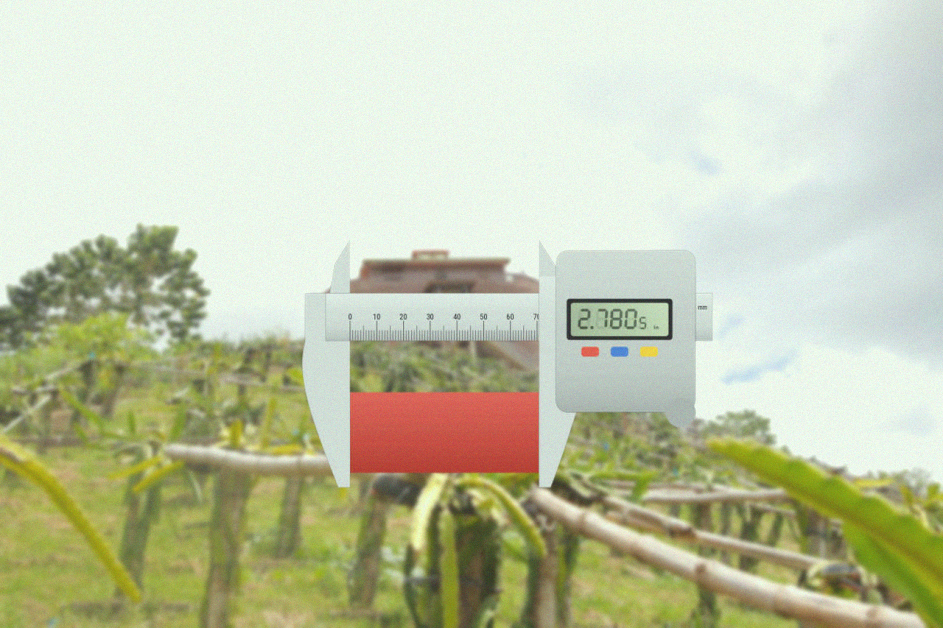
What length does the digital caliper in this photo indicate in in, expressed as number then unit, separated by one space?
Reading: 2.7805 in
